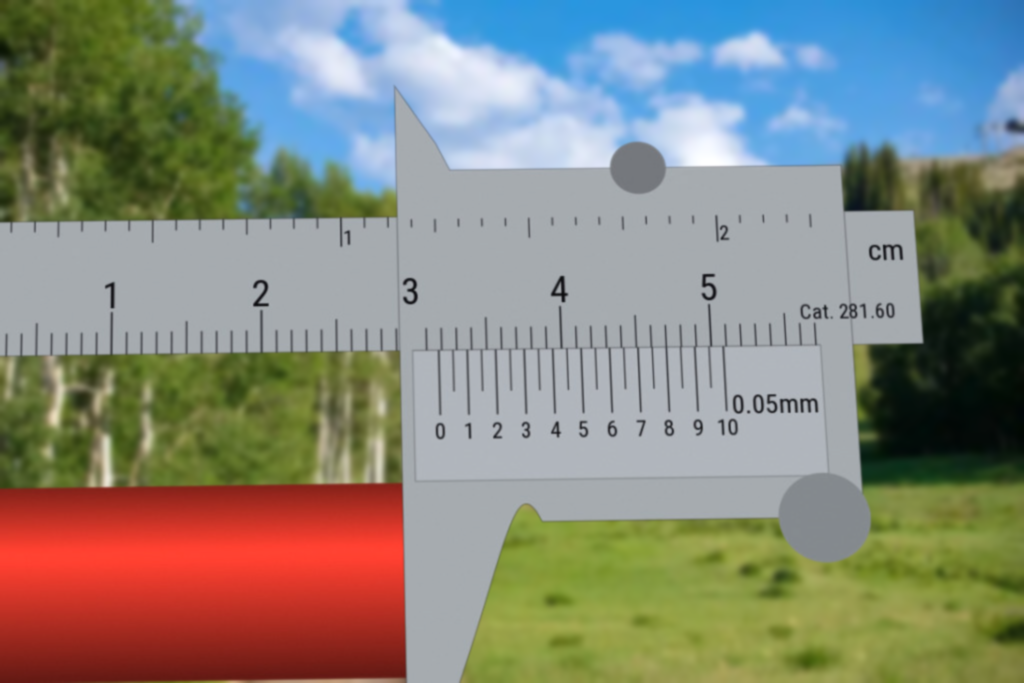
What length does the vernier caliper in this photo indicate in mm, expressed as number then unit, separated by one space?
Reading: 31.8 mm
